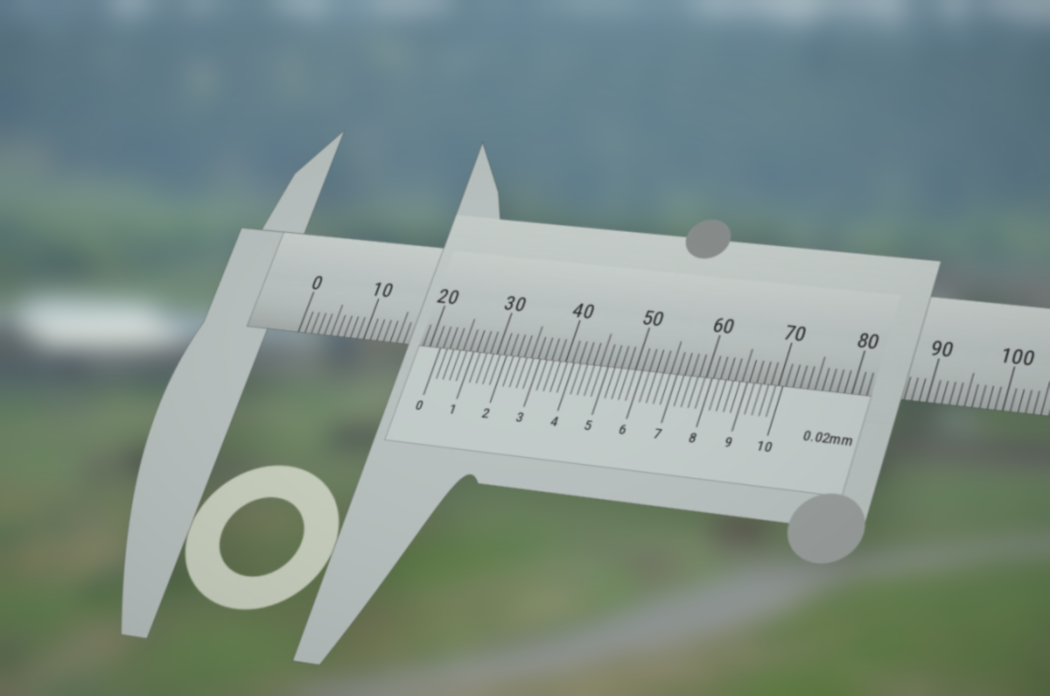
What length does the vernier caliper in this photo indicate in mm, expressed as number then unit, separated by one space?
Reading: 21.6 mm
